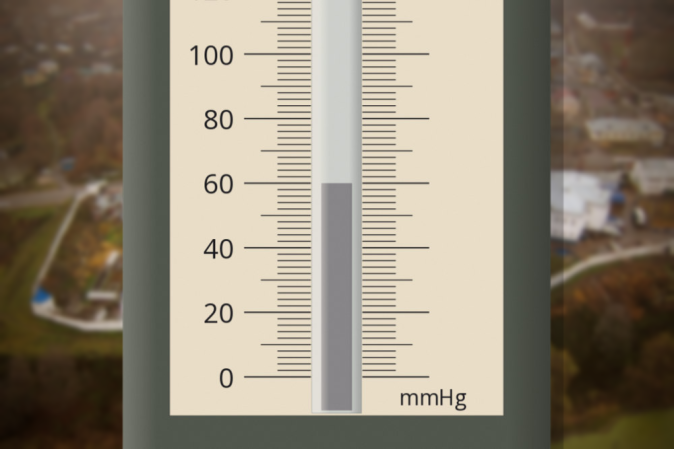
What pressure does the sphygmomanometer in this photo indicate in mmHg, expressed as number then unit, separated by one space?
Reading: 60 mmHg
